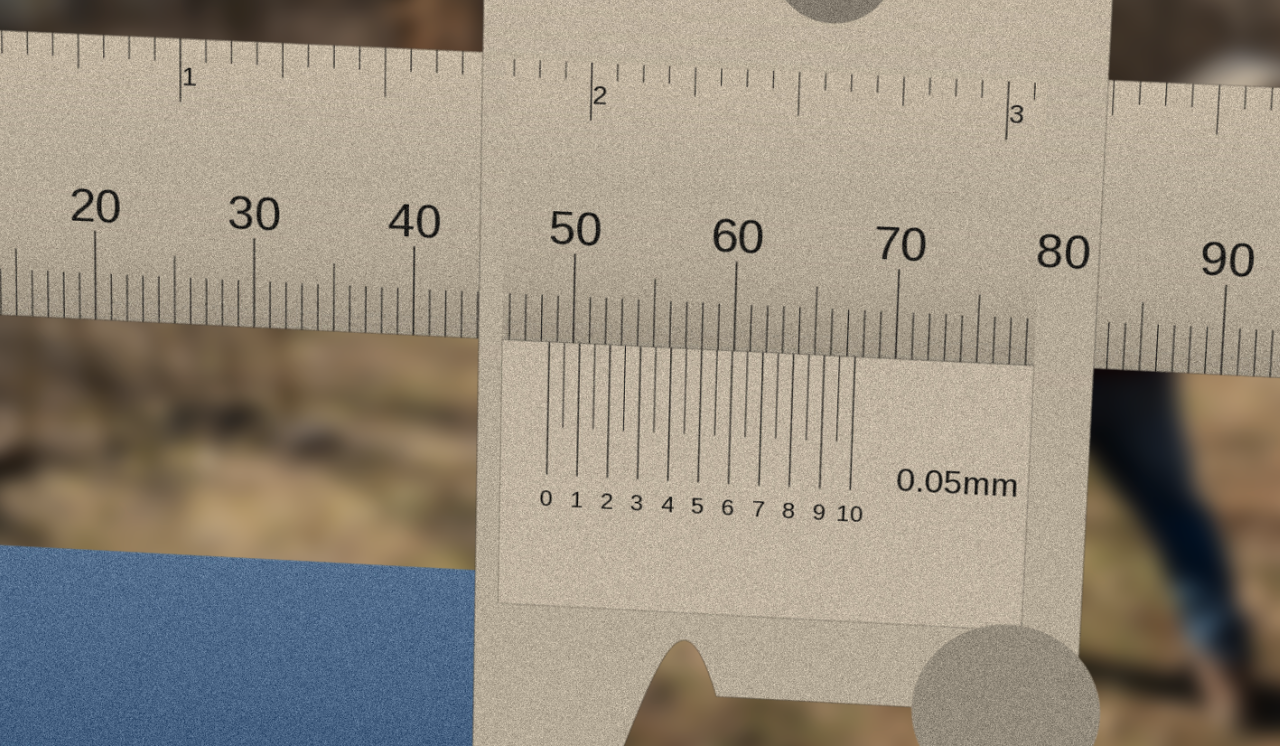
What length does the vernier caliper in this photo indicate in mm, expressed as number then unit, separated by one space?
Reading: 48.5 mm
